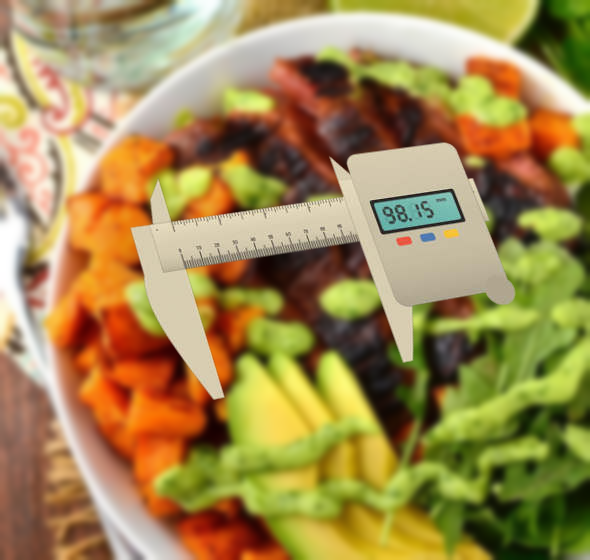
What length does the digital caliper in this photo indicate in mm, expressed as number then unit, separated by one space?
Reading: 98.15 mm
